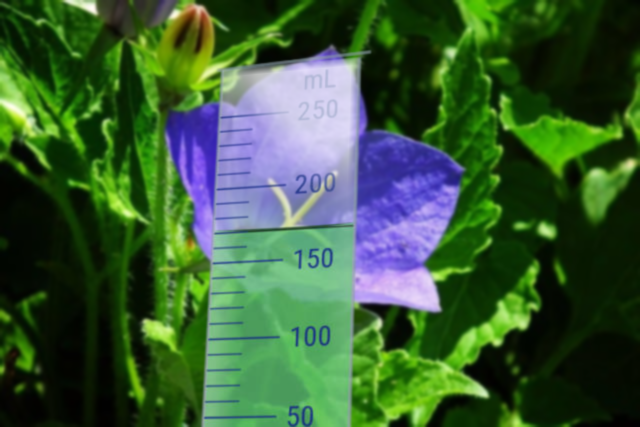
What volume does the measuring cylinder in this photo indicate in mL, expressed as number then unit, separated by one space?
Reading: 170 mL
